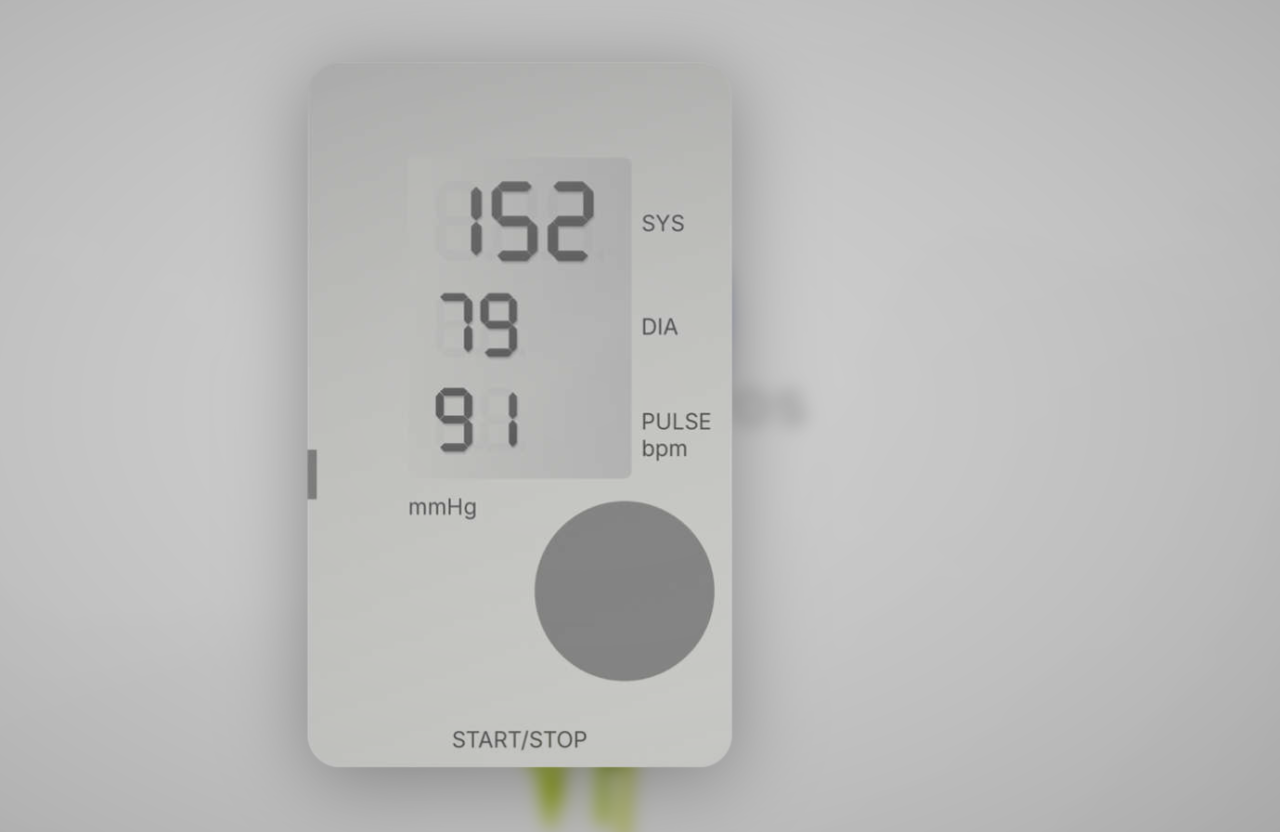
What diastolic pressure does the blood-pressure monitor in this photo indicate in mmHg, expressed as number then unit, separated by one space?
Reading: 79 mmHg
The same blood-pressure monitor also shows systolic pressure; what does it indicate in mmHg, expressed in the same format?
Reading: 152 mmHg
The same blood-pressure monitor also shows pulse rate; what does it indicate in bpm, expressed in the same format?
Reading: 91 bpm
